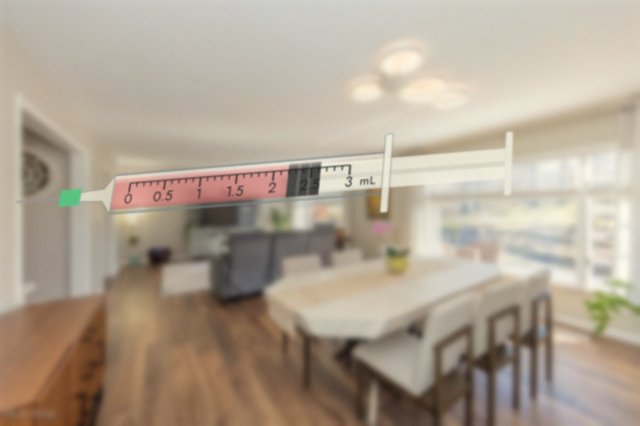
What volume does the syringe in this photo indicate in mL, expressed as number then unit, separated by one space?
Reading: 2.2 mL
